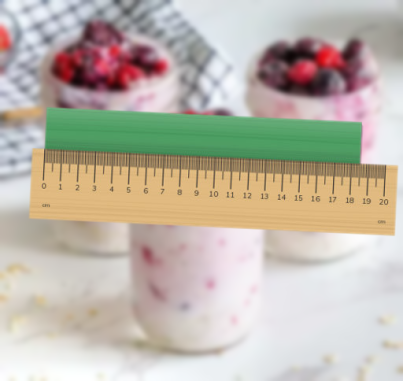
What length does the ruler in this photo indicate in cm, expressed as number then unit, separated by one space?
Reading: 18.5 cm
